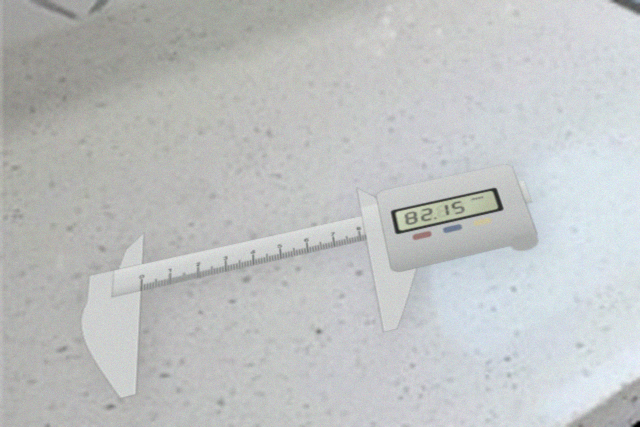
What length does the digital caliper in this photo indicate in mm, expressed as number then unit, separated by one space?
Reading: 82.15 mm
